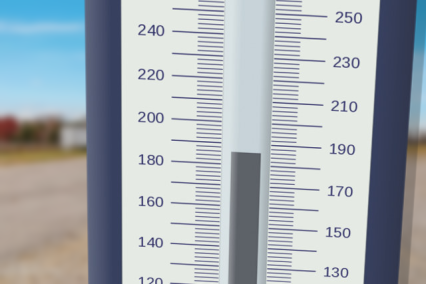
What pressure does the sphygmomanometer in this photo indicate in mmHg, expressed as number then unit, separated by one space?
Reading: 186 mmHg
